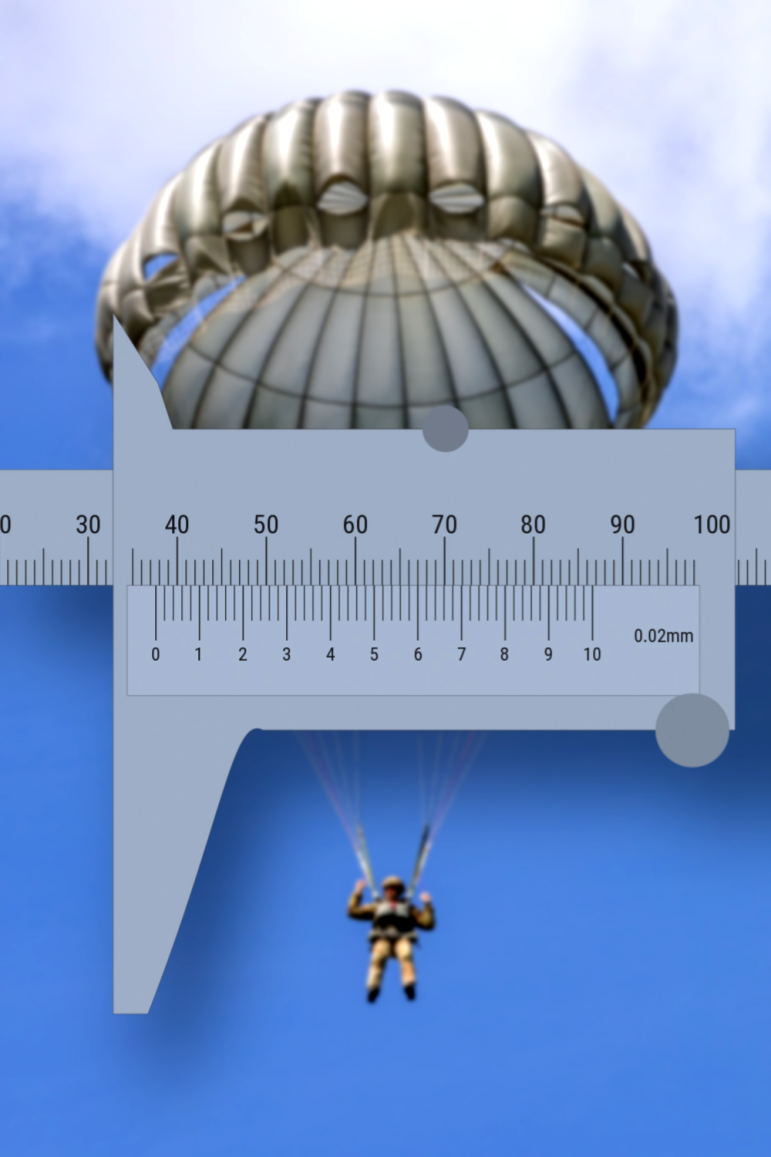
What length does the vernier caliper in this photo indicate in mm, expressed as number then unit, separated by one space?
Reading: 37.6 mm
